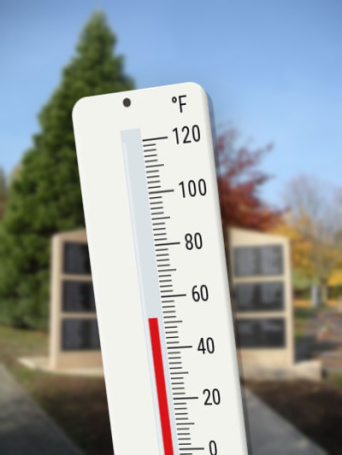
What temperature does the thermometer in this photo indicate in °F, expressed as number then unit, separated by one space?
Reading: 52 °F
